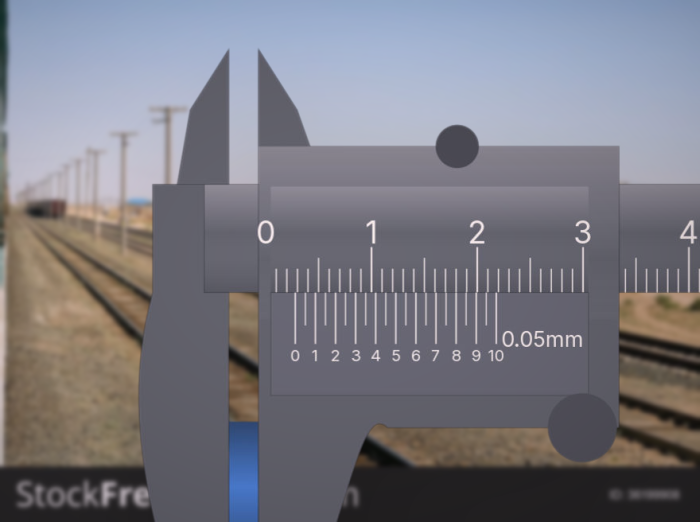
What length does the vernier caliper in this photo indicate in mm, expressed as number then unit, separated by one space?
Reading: 2.8 mm
